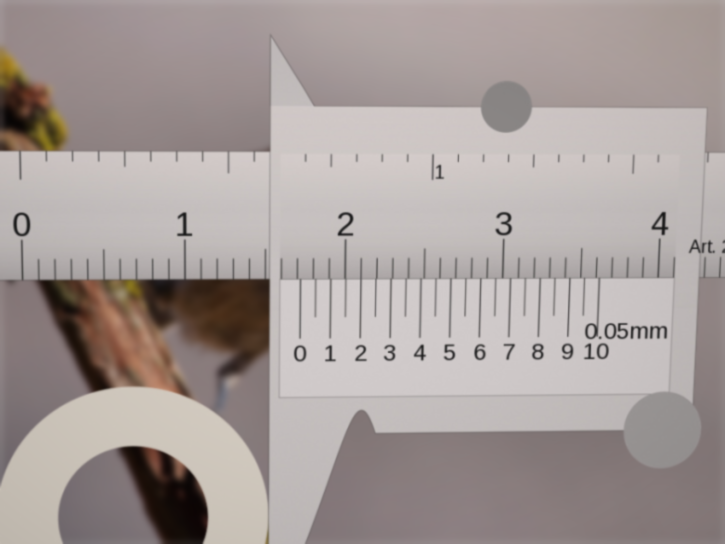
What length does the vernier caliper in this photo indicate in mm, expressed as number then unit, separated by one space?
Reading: 17.2 mm
